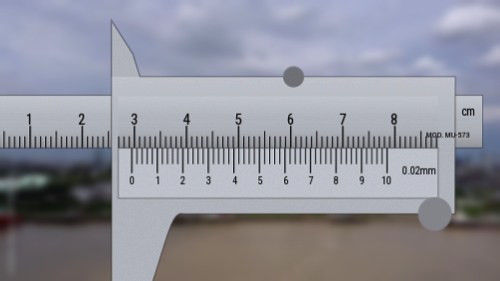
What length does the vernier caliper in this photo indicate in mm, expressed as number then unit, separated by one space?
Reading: 29.5 mm
